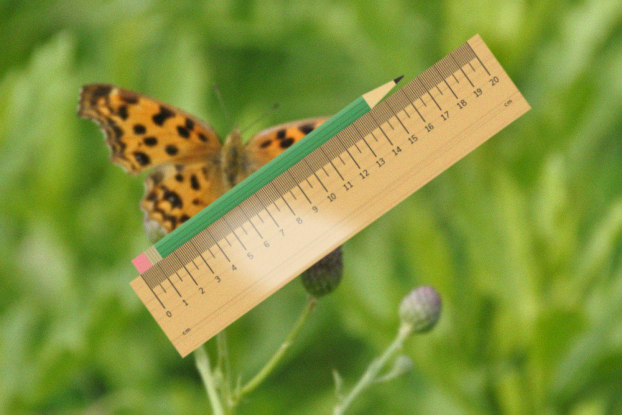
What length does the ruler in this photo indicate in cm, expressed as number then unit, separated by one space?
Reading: 16.5 cm
